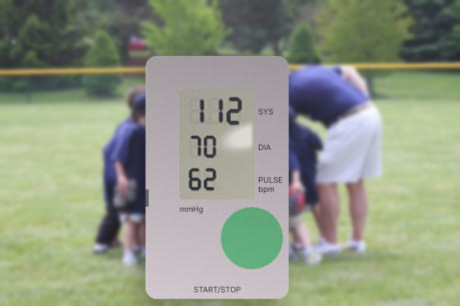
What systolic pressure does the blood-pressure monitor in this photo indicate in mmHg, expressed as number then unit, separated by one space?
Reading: 112 mmHg
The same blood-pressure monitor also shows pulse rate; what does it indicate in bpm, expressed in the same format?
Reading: 62 bpm
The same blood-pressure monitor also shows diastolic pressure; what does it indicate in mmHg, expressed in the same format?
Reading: 70 mmHg
